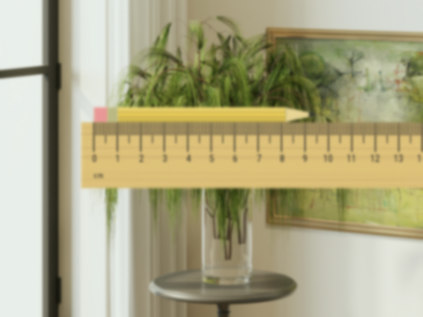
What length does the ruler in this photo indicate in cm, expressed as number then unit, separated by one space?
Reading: 9.5 cm
